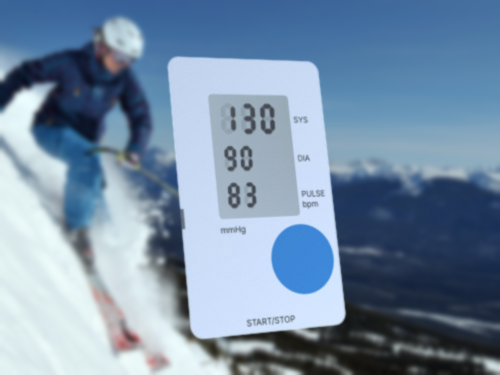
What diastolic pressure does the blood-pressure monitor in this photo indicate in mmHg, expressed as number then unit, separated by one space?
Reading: 90 mmHg
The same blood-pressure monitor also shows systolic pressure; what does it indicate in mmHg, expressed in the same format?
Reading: 130 mmHg
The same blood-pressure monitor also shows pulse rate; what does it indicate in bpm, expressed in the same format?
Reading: 83 bpm
